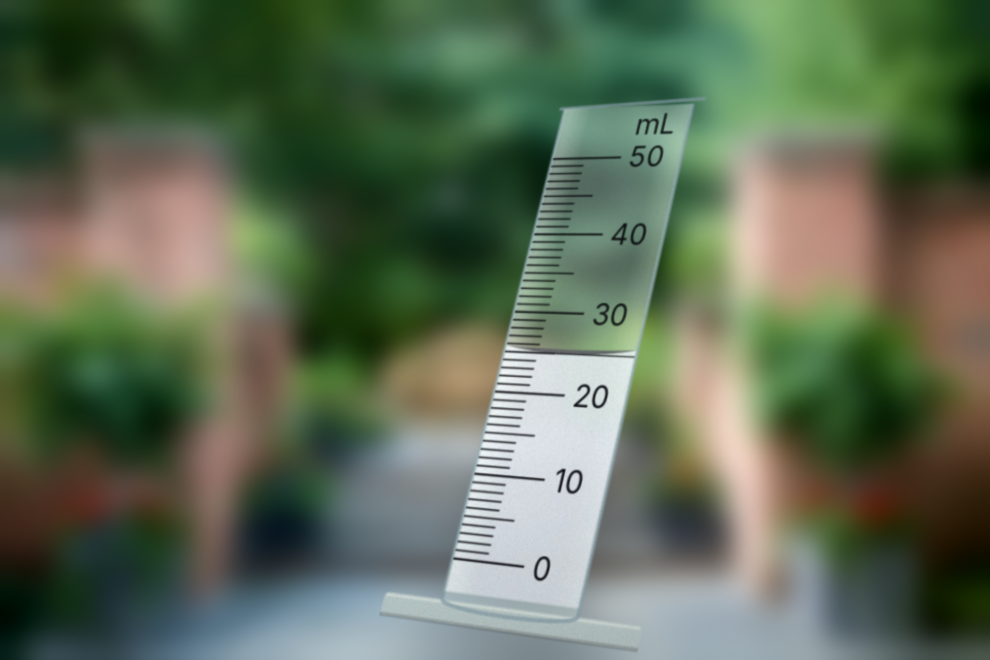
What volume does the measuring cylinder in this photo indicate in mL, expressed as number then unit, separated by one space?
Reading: 25 mL
